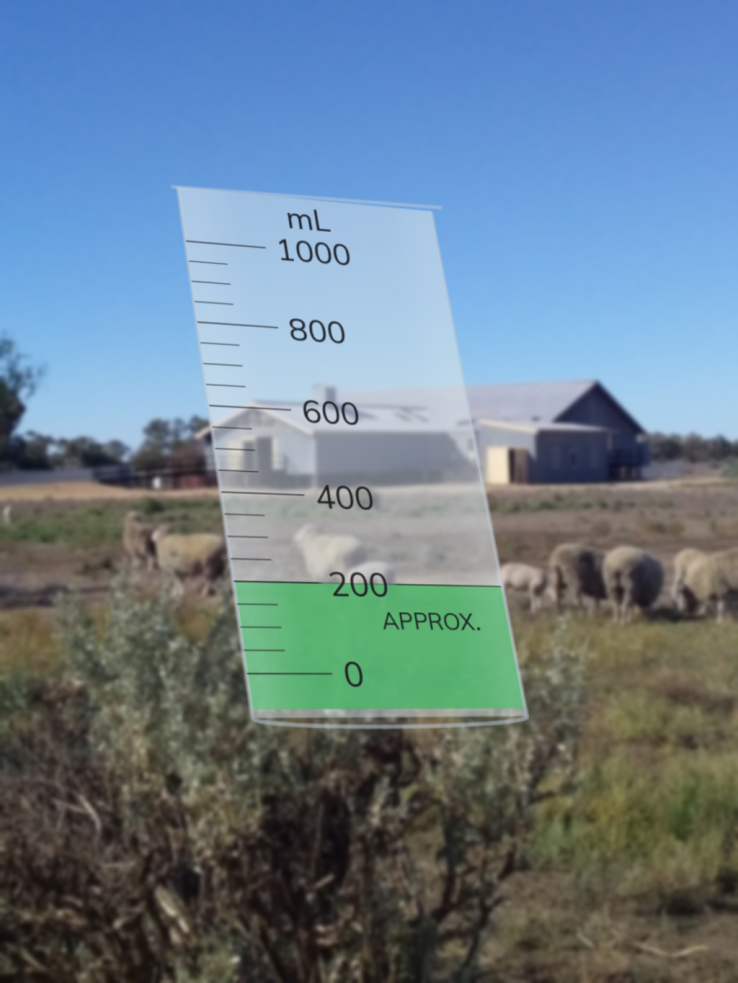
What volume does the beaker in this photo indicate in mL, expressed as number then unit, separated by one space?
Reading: 200 mL
